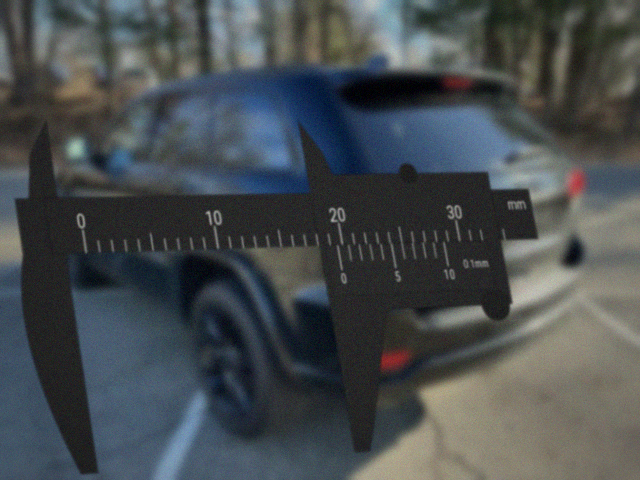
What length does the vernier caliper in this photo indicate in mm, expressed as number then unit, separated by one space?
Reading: 19.6 mm
